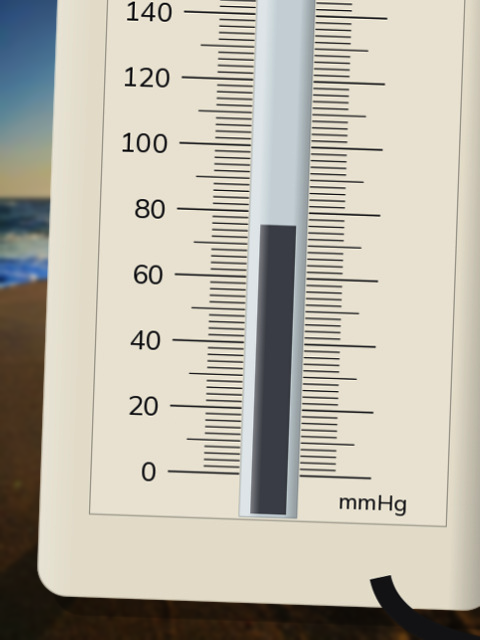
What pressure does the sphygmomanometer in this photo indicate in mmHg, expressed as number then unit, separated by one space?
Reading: 76 mmHg
